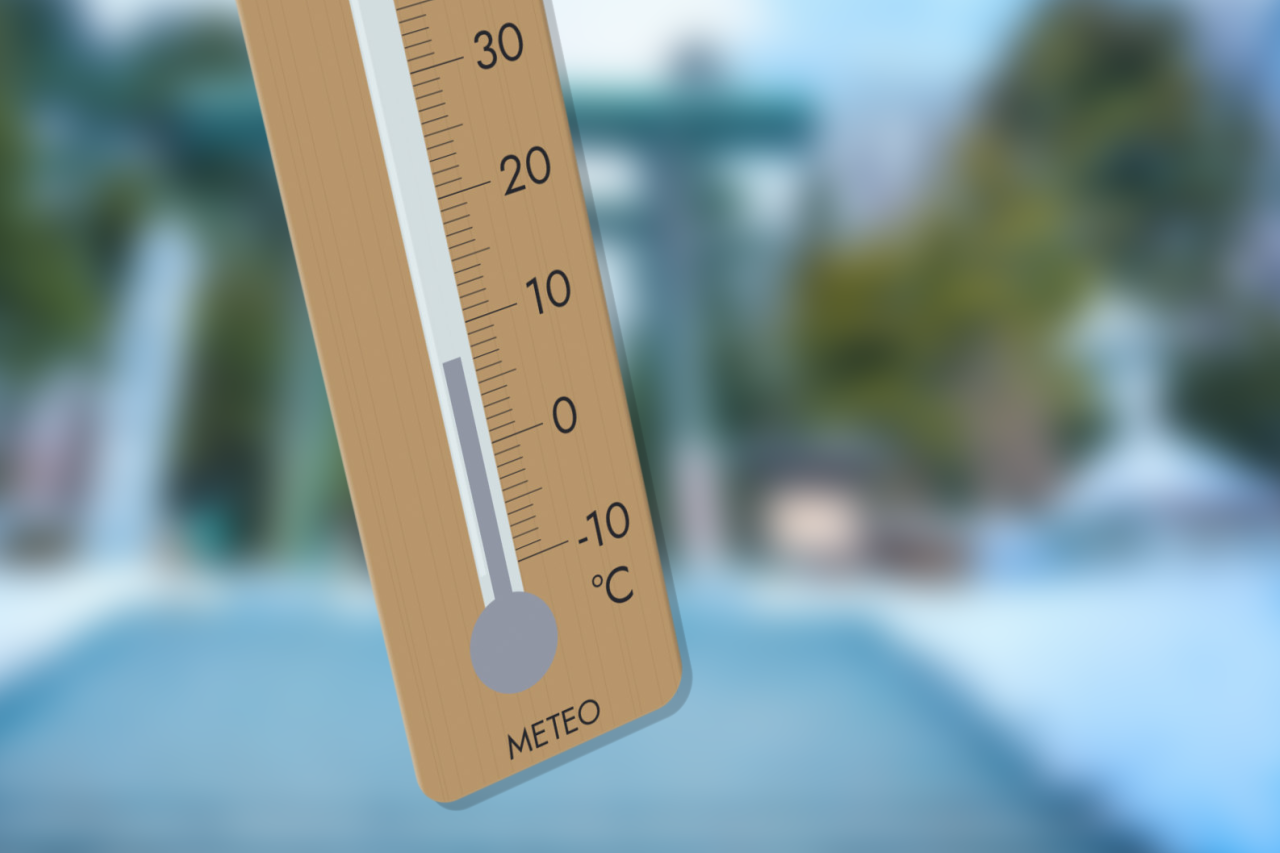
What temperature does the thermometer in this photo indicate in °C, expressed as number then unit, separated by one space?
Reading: 7.5 °C
